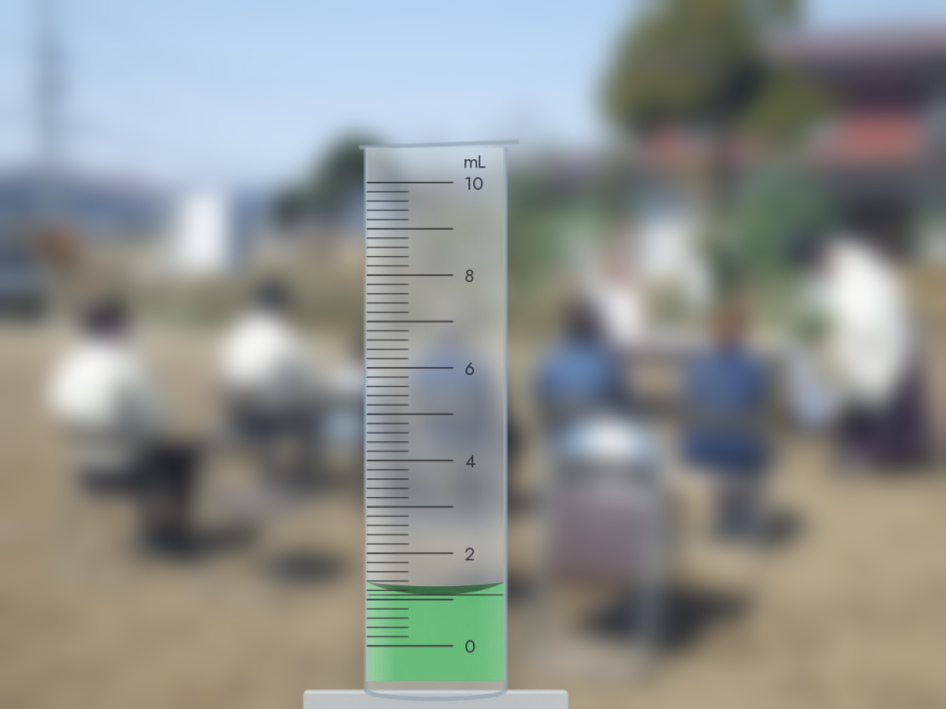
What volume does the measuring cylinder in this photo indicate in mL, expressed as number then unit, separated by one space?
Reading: 1.1 mL
